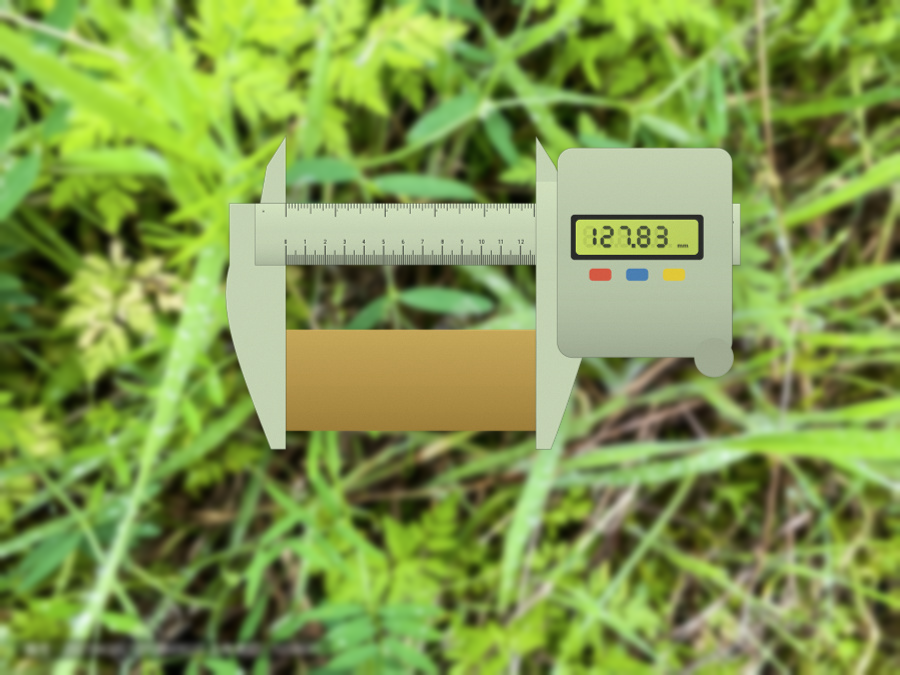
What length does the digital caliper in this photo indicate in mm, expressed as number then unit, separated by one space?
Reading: 127.83 mm
